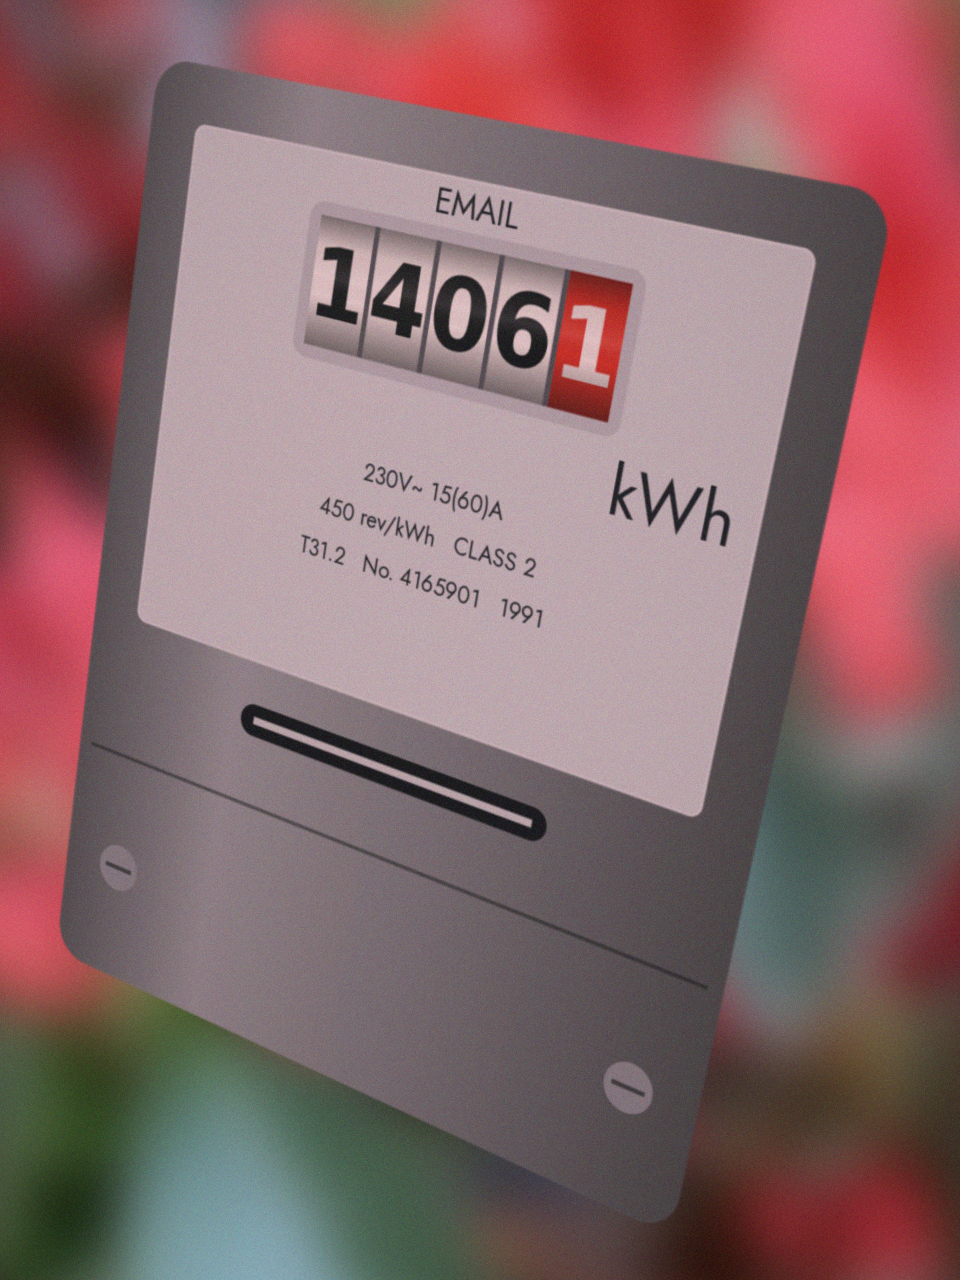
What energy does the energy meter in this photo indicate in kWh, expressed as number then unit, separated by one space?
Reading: 1406.1 kWh
